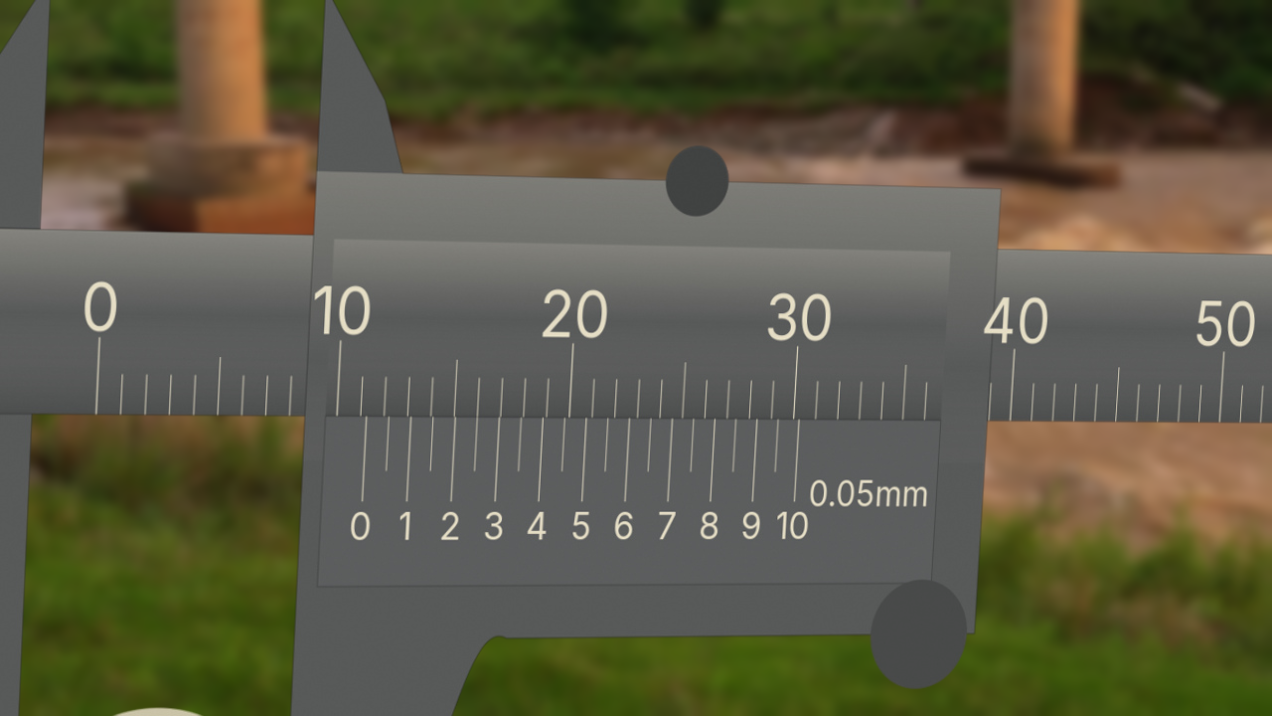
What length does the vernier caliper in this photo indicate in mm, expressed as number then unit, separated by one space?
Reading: 11.25 mm
